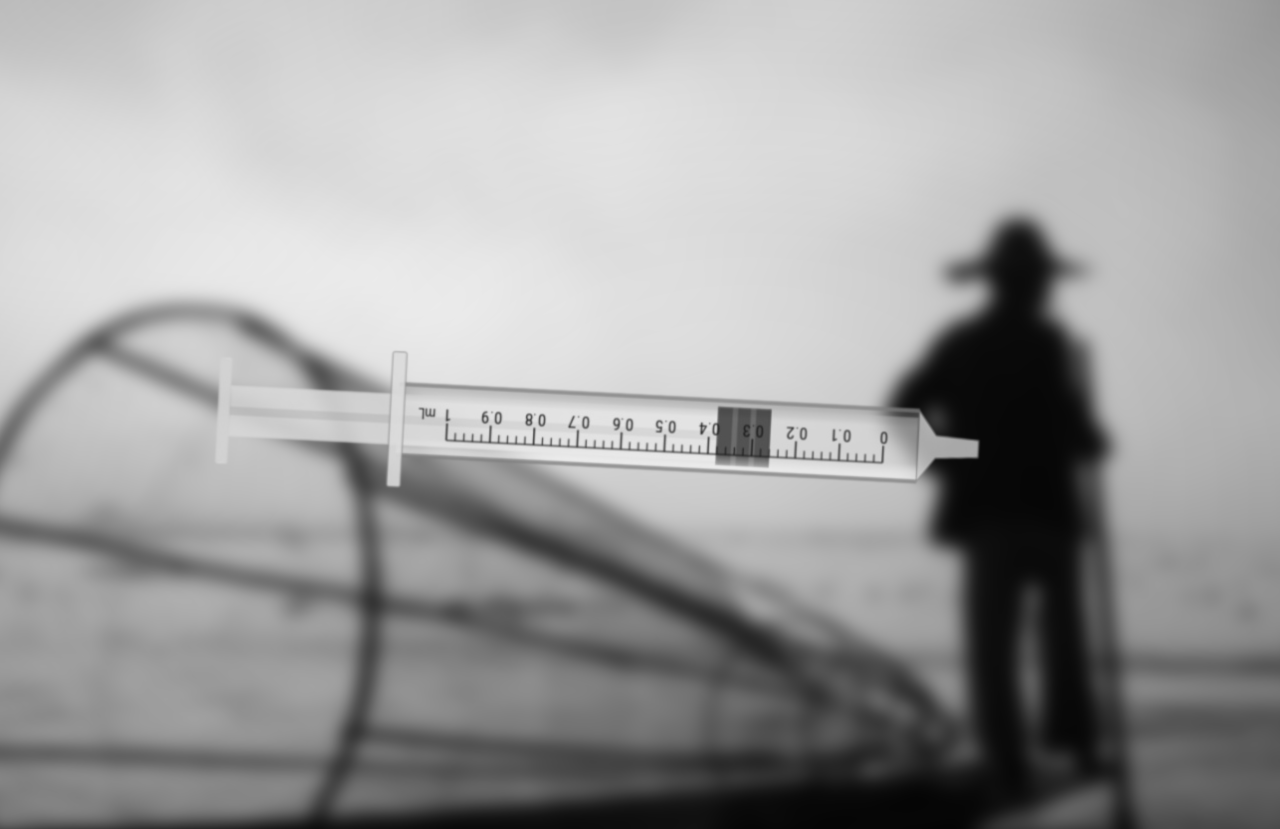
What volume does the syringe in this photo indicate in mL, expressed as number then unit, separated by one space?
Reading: 0.26 mL
